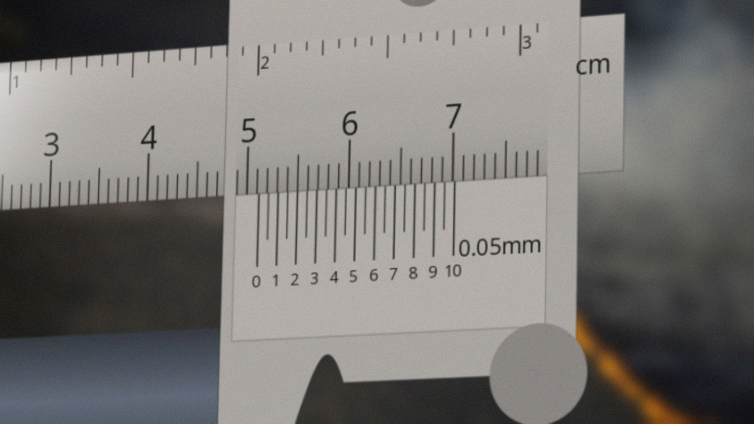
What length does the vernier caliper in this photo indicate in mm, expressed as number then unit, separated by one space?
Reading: 51.2 mm
